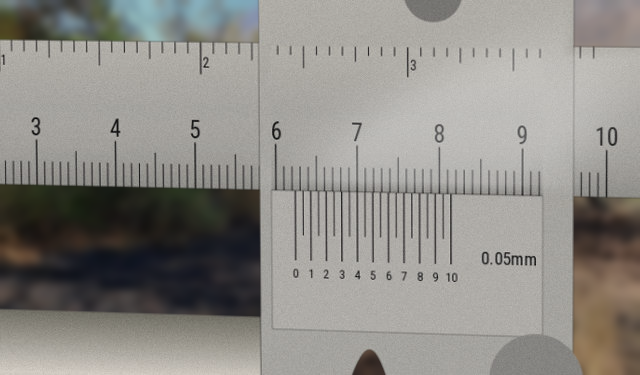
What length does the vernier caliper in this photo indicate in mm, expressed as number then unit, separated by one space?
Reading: 62.4 mm
